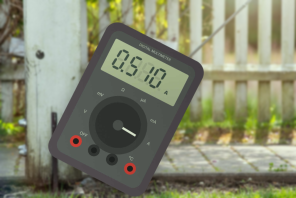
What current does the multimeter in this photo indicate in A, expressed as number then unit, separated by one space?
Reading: 0.510 A
